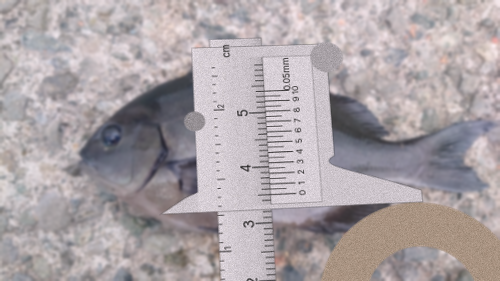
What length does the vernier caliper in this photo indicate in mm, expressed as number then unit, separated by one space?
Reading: 35.0 mm
